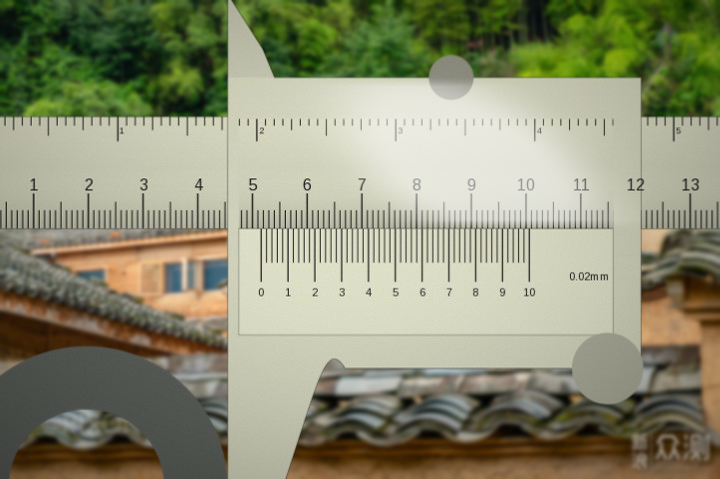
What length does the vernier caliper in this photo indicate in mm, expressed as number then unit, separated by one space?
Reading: 51.6 mm
